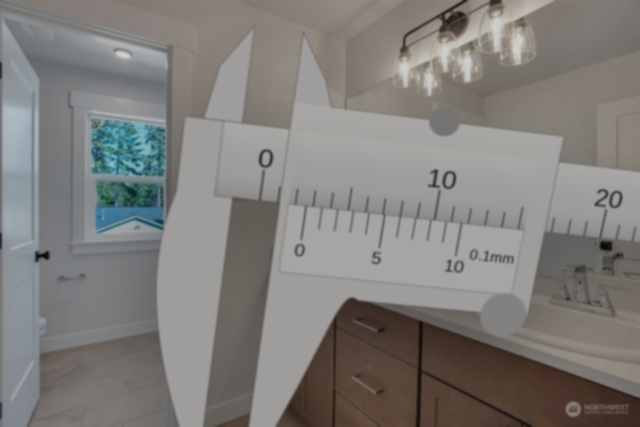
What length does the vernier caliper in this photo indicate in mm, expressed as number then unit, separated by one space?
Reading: 2.6 mm
